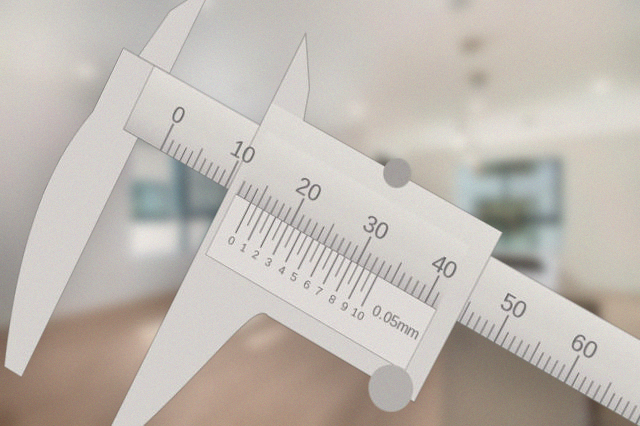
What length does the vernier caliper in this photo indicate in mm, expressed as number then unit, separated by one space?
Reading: 14.0 mm
